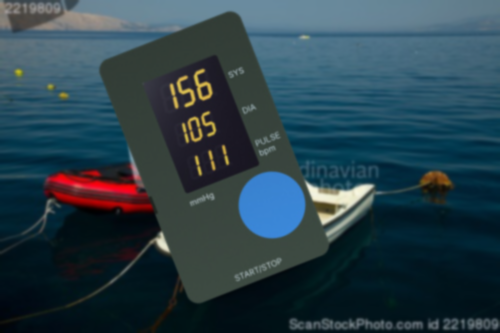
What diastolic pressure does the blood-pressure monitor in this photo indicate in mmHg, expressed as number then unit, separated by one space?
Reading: 105 mmHg
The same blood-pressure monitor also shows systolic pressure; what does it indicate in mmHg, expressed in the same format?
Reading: 156 mmHg
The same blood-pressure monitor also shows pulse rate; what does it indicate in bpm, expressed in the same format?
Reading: 111 bpm
